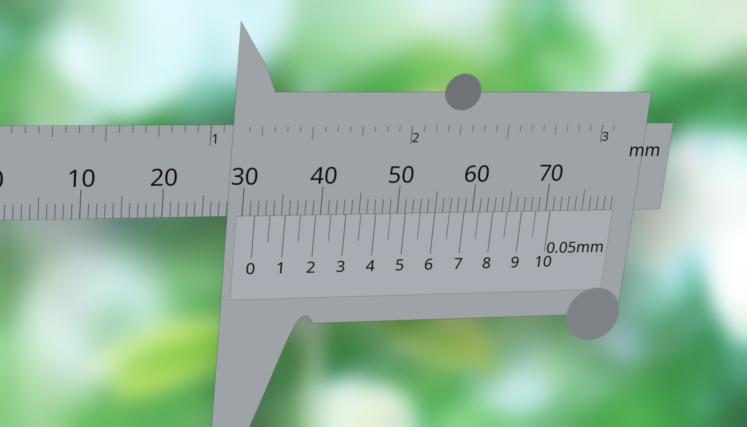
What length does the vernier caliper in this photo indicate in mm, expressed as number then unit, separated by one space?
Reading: 31.6 mm
